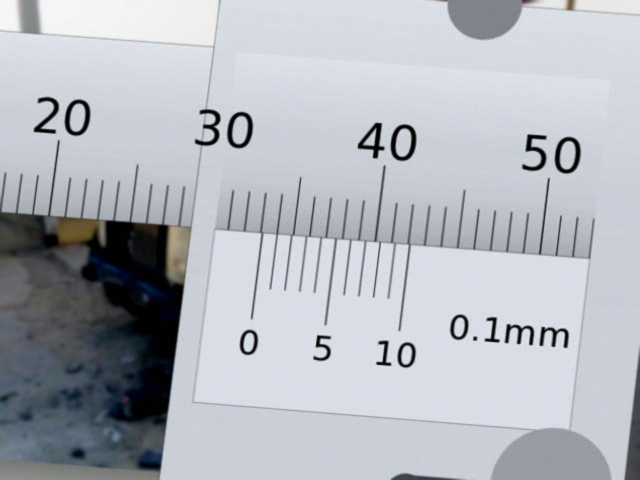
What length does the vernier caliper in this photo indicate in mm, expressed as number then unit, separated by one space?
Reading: 33.1 mm
